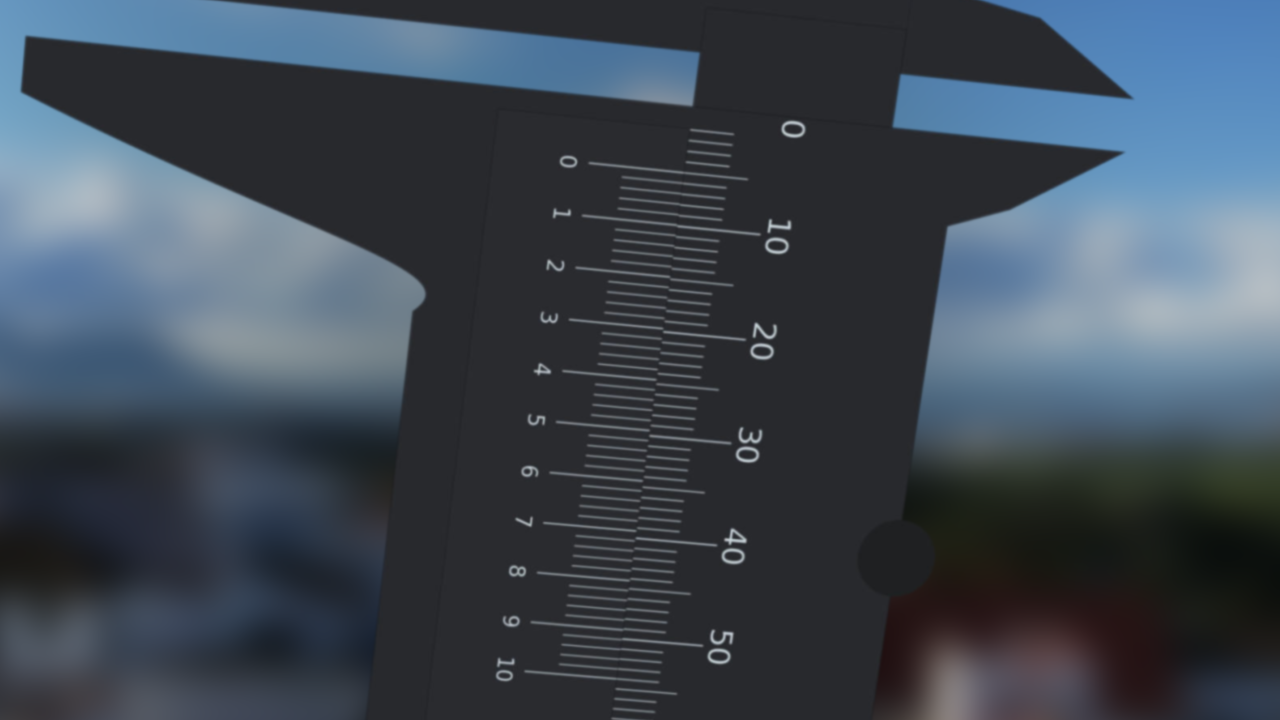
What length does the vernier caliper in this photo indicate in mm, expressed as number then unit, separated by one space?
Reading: 5.0 mm
